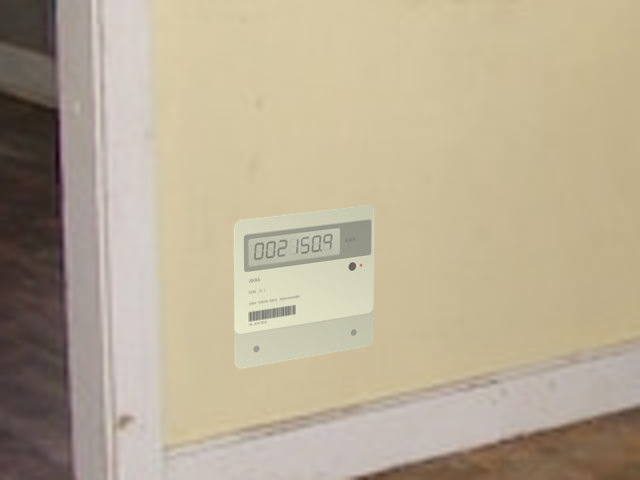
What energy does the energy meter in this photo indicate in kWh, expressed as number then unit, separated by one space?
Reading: 2150.9 kWh
